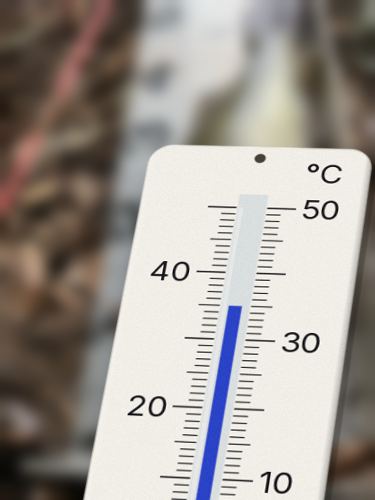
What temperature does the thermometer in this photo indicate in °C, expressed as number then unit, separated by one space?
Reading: 35 °C
